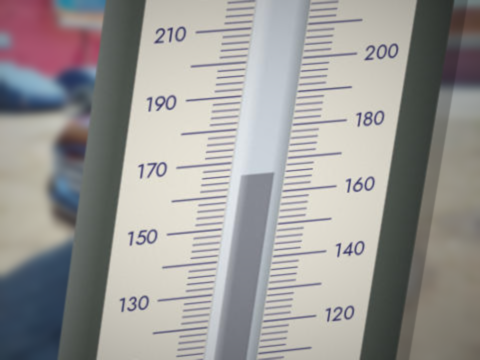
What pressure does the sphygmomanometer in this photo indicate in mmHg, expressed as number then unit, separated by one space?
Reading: 166 mmHg
